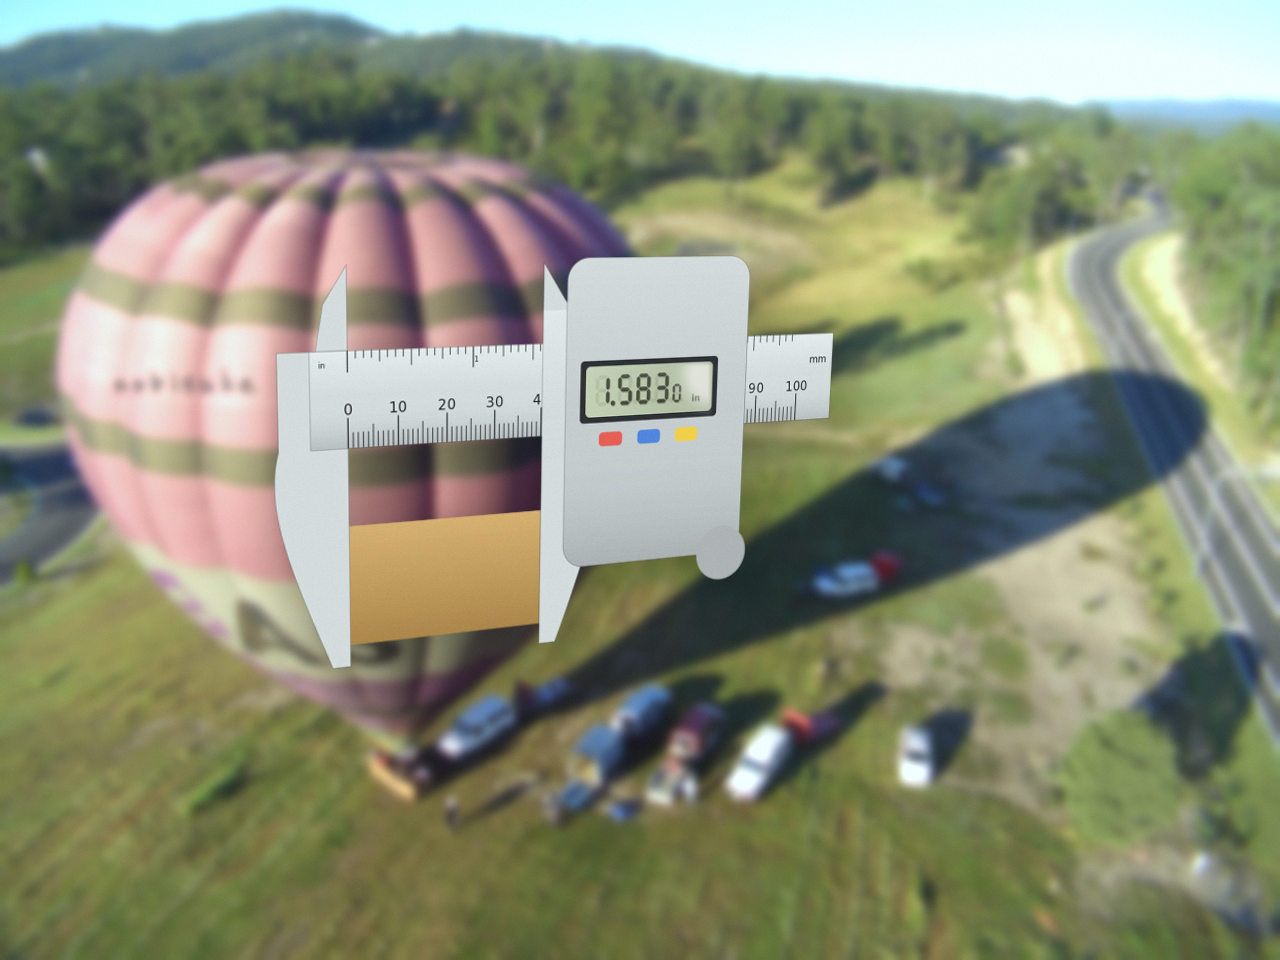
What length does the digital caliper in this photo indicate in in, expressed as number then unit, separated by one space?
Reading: 1.5830 in
